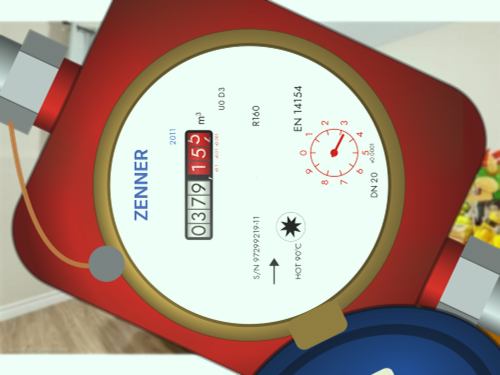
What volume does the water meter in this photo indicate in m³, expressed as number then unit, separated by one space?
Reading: 379.1553 m³
